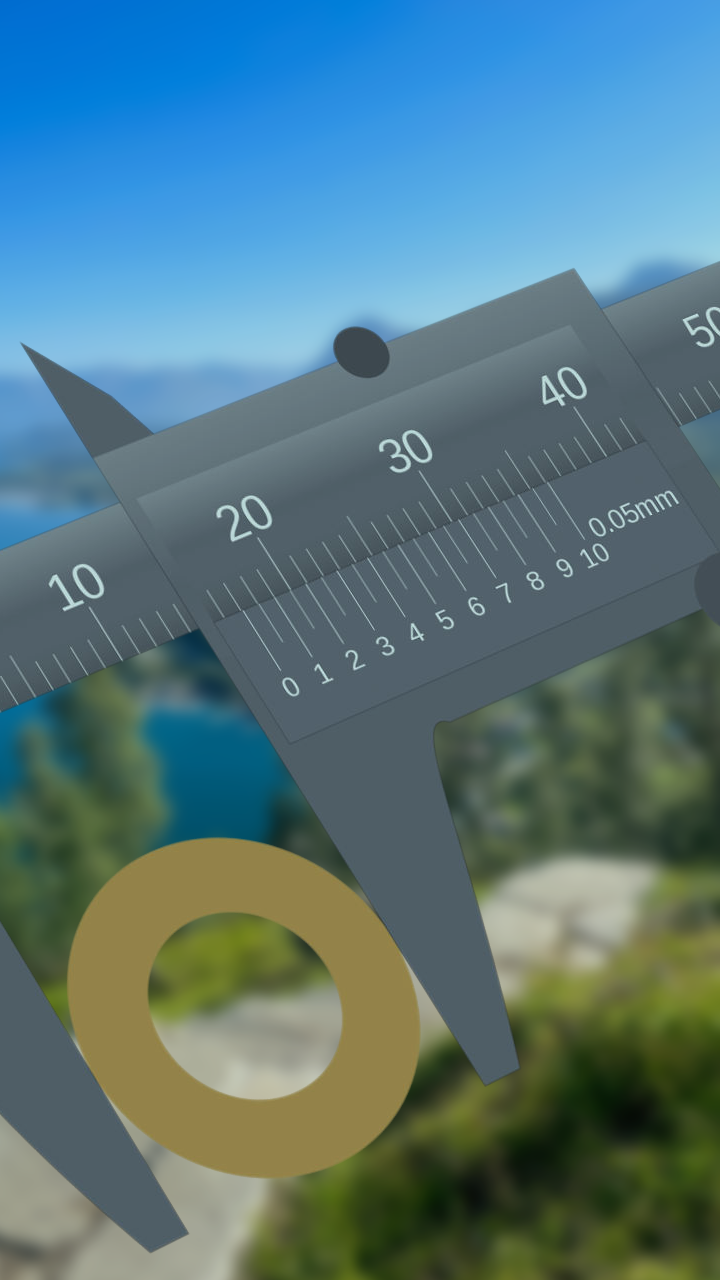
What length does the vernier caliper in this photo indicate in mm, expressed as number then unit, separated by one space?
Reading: 17.1 mm
